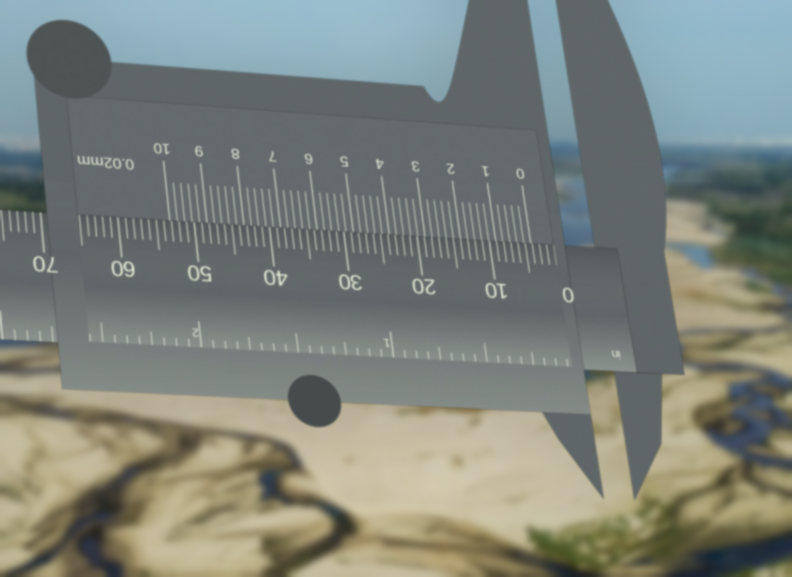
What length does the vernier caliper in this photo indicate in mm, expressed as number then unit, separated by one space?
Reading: 4.2 mm
